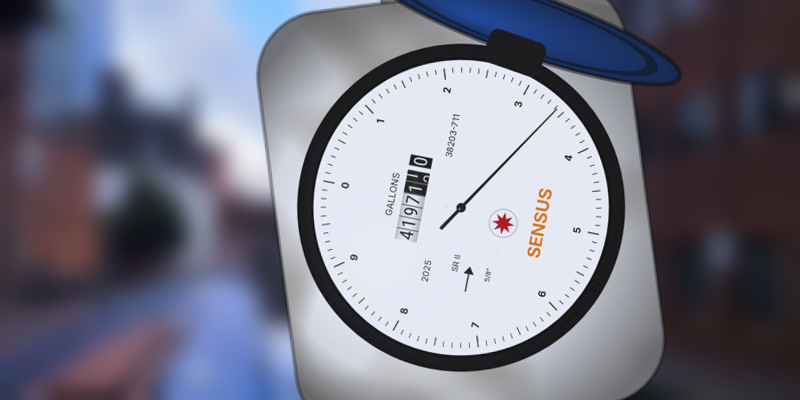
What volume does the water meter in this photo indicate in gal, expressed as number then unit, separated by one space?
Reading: 4197113.4 gal
